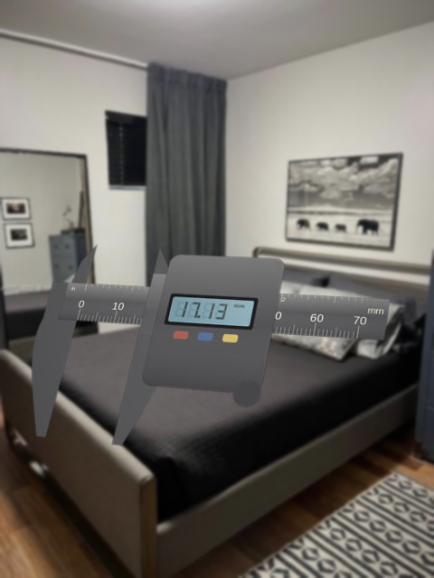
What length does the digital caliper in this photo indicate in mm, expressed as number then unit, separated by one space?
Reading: 17.13 mm
